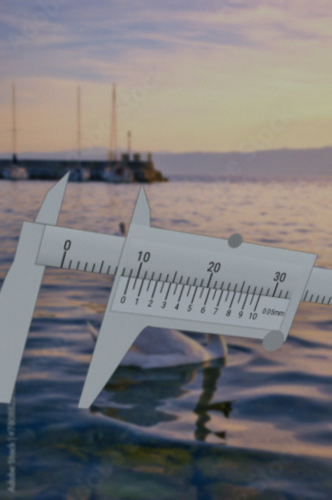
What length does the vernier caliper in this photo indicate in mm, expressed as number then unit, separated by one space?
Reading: 9.0 mm
